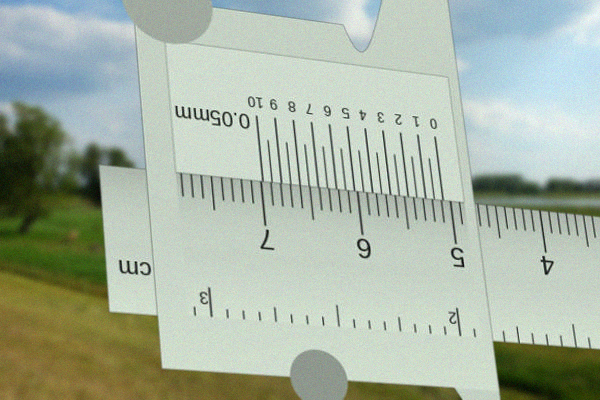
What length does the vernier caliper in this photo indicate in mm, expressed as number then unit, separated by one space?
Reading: 50.8 mm
